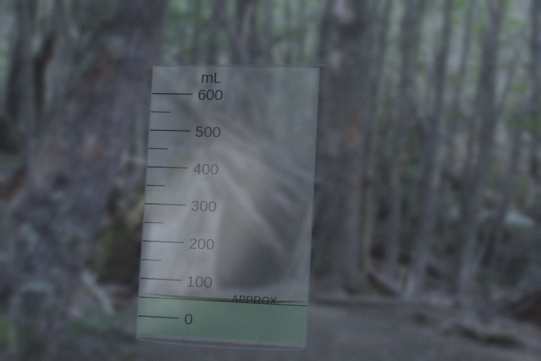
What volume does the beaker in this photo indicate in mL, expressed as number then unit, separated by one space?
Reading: 50 mL
